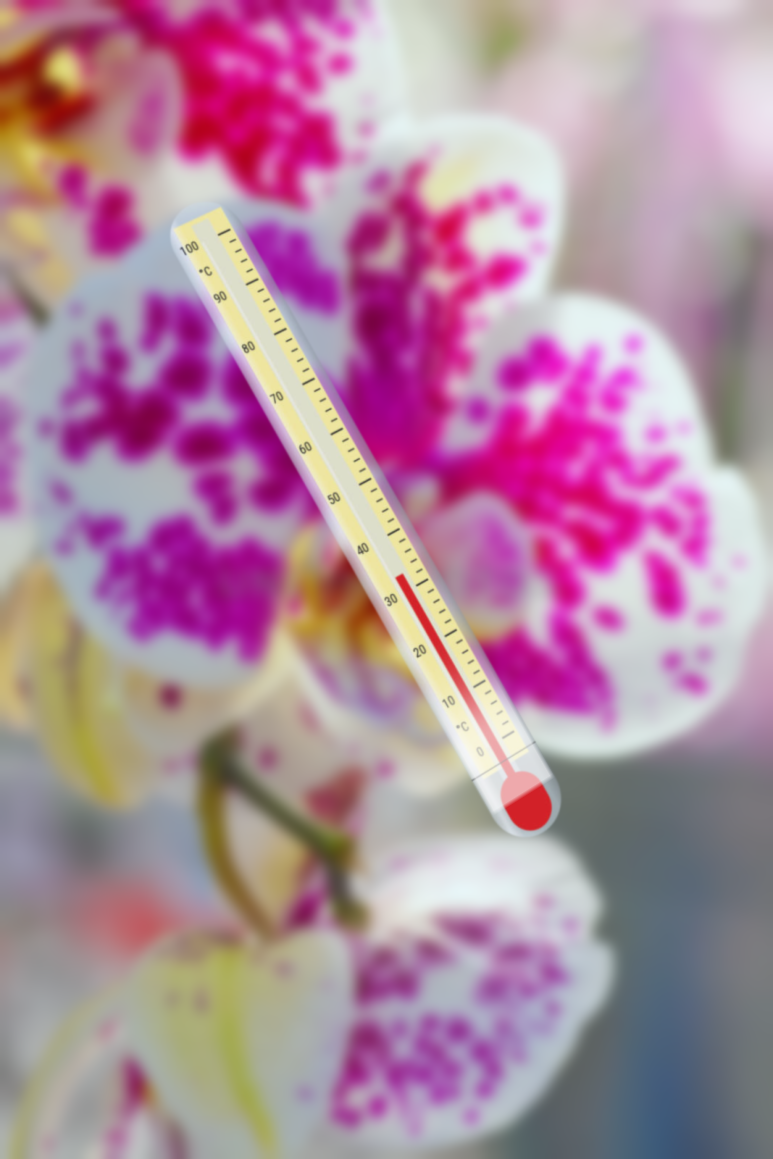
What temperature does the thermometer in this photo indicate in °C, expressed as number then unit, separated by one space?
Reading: 33 °C
